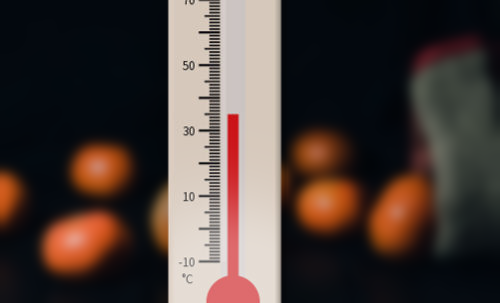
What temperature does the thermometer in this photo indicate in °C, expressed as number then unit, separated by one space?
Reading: 35 °C
